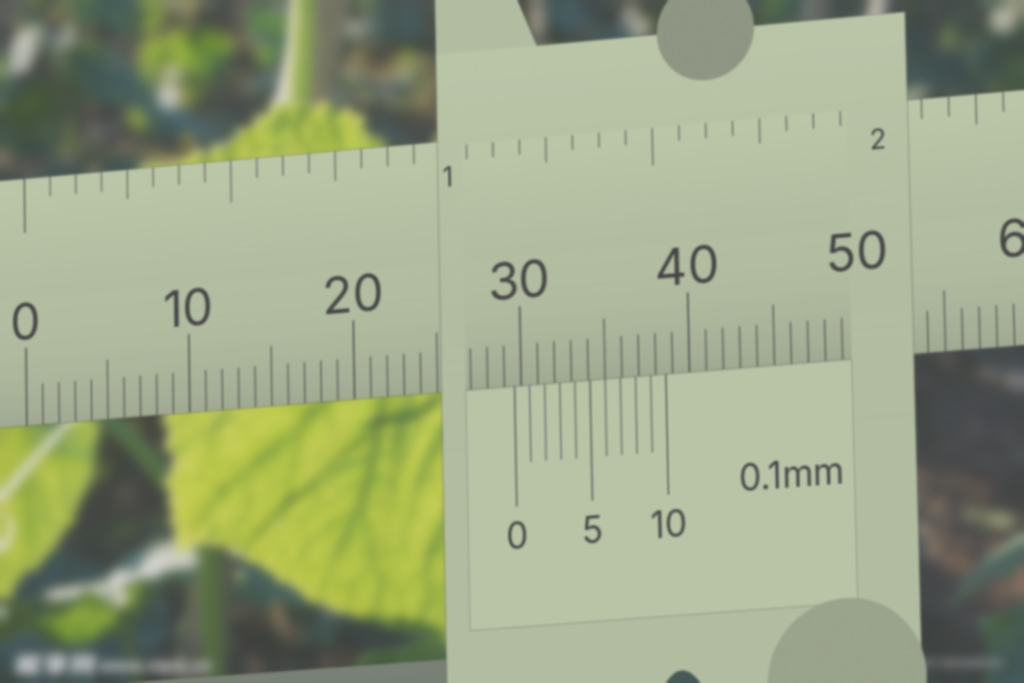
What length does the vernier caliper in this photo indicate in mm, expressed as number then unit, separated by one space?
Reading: 29.6 mm
